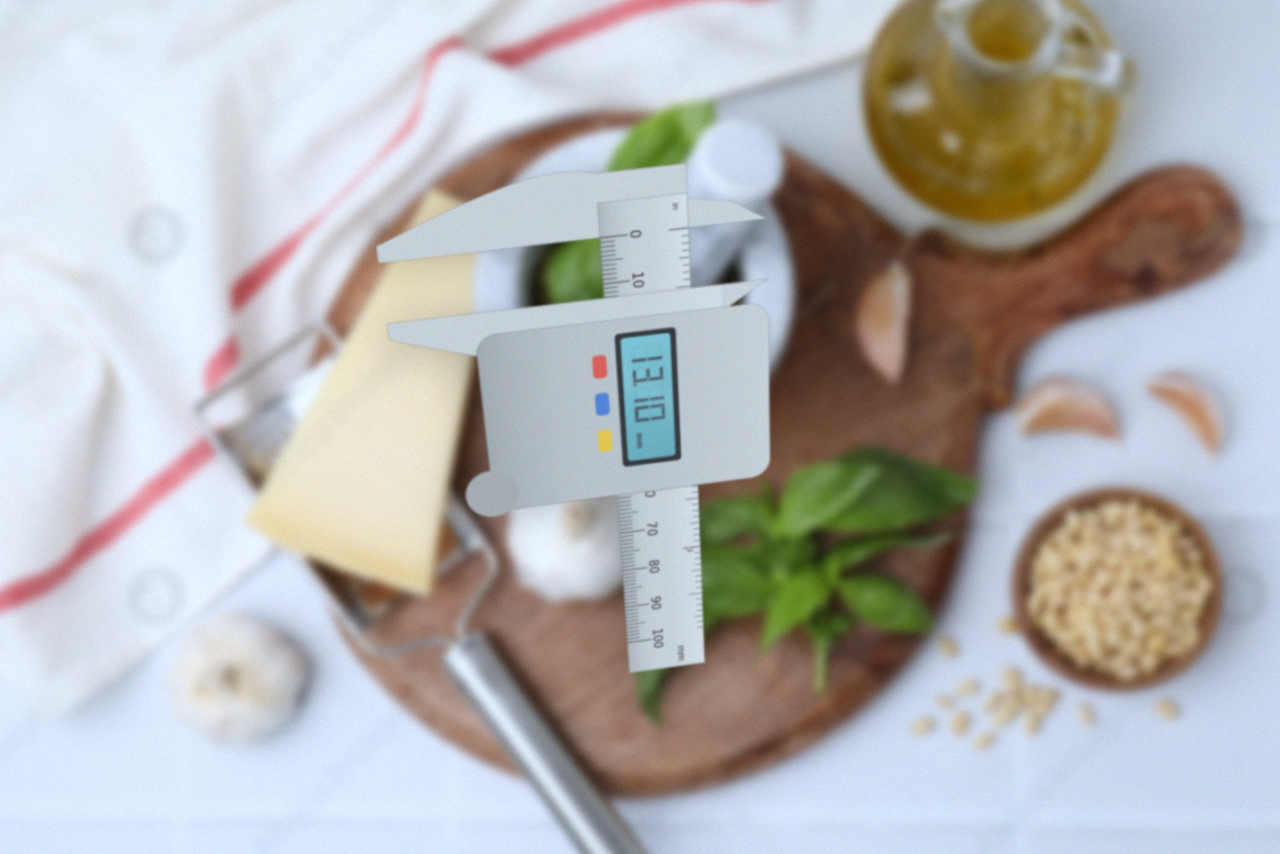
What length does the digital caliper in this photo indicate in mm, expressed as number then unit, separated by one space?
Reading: 13.10 mm
